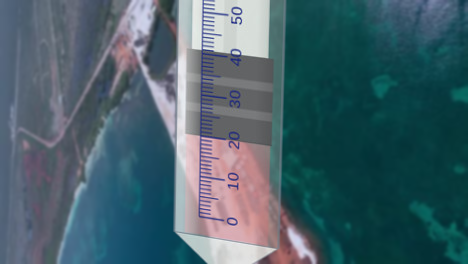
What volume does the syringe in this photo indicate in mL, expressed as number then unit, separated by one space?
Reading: 20 mL
